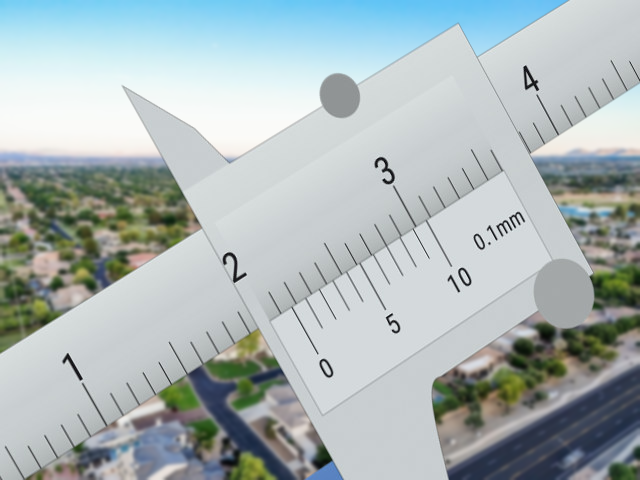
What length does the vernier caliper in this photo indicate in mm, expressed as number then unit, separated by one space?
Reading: 21.7 mm
